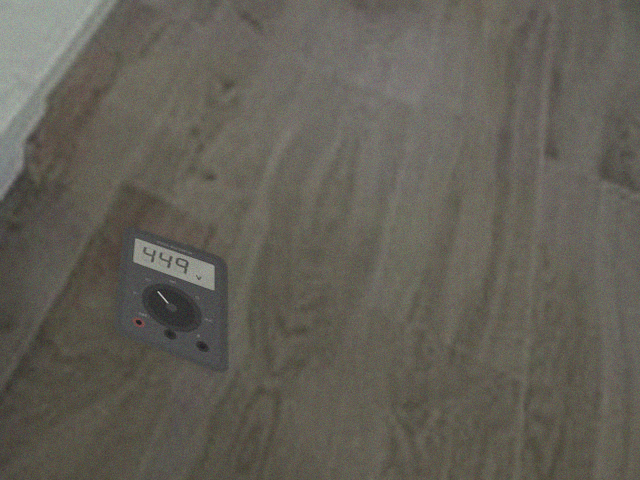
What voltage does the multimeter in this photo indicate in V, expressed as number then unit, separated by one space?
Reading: 449 V
